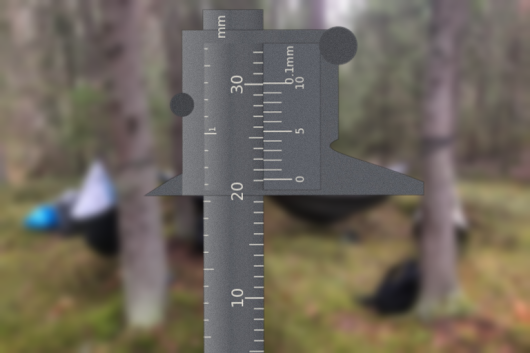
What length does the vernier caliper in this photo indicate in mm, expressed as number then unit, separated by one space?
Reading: 21.1 mm
